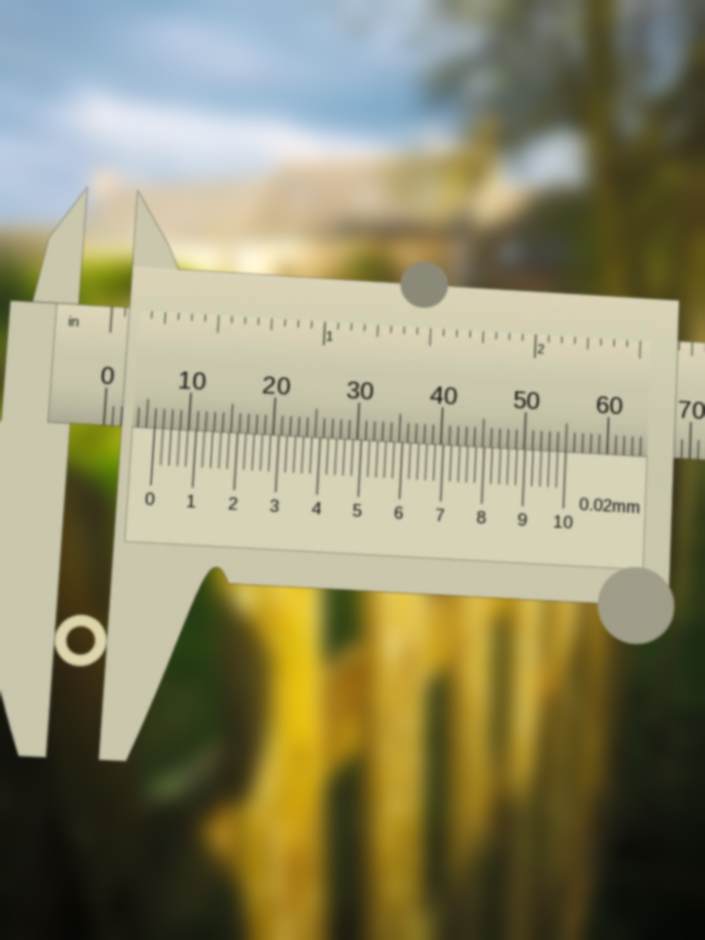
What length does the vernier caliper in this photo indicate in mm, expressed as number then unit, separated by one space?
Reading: 6.0 mm
